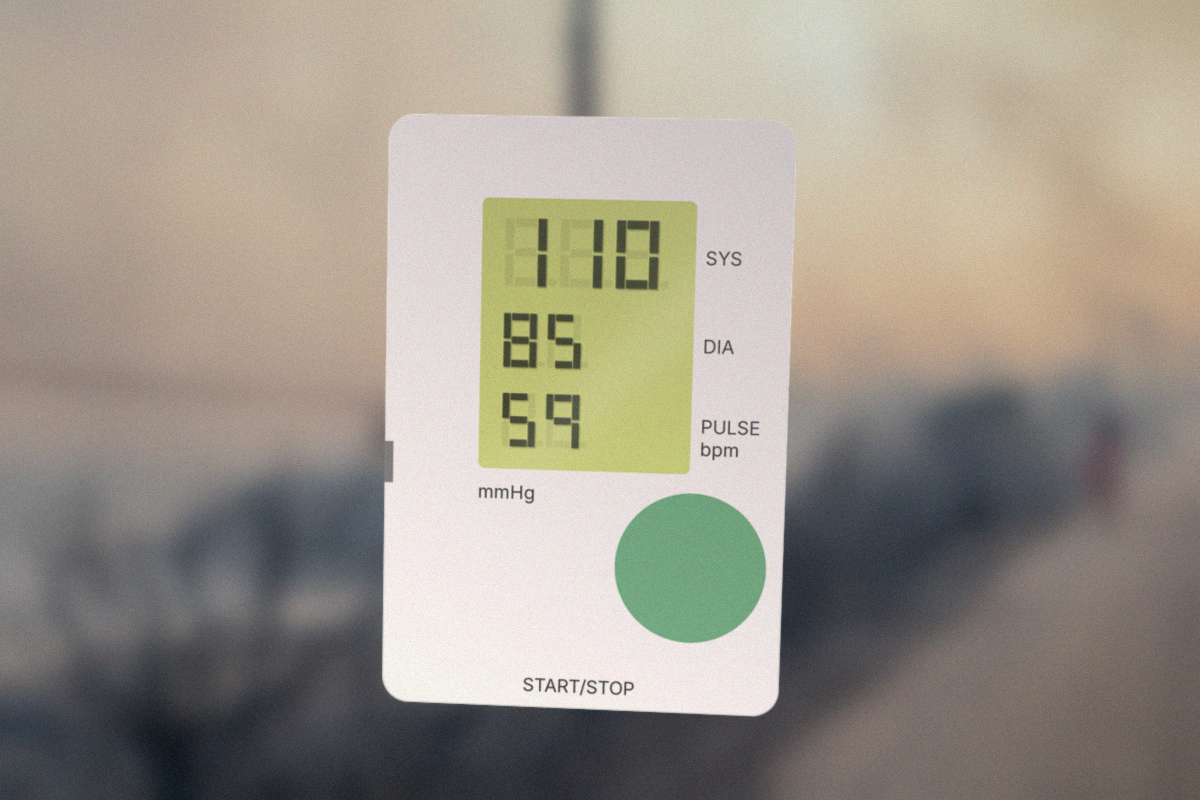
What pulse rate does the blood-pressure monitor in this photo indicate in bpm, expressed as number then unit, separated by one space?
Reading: 59 bpm
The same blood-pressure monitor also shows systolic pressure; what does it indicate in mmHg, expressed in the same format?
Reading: 110 mmHg
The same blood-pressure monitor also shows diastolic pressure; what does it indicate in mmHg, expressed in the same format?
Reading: 85 mmHg
